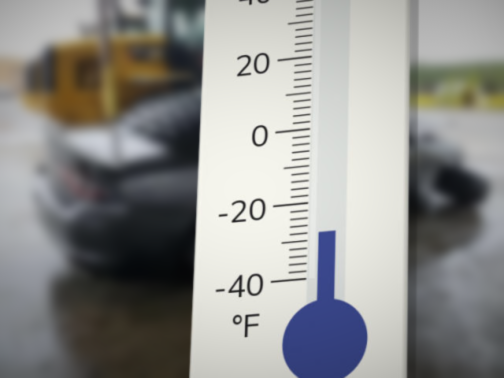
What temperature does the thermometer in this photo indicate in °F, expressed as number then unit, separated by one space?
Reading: -28 °F
